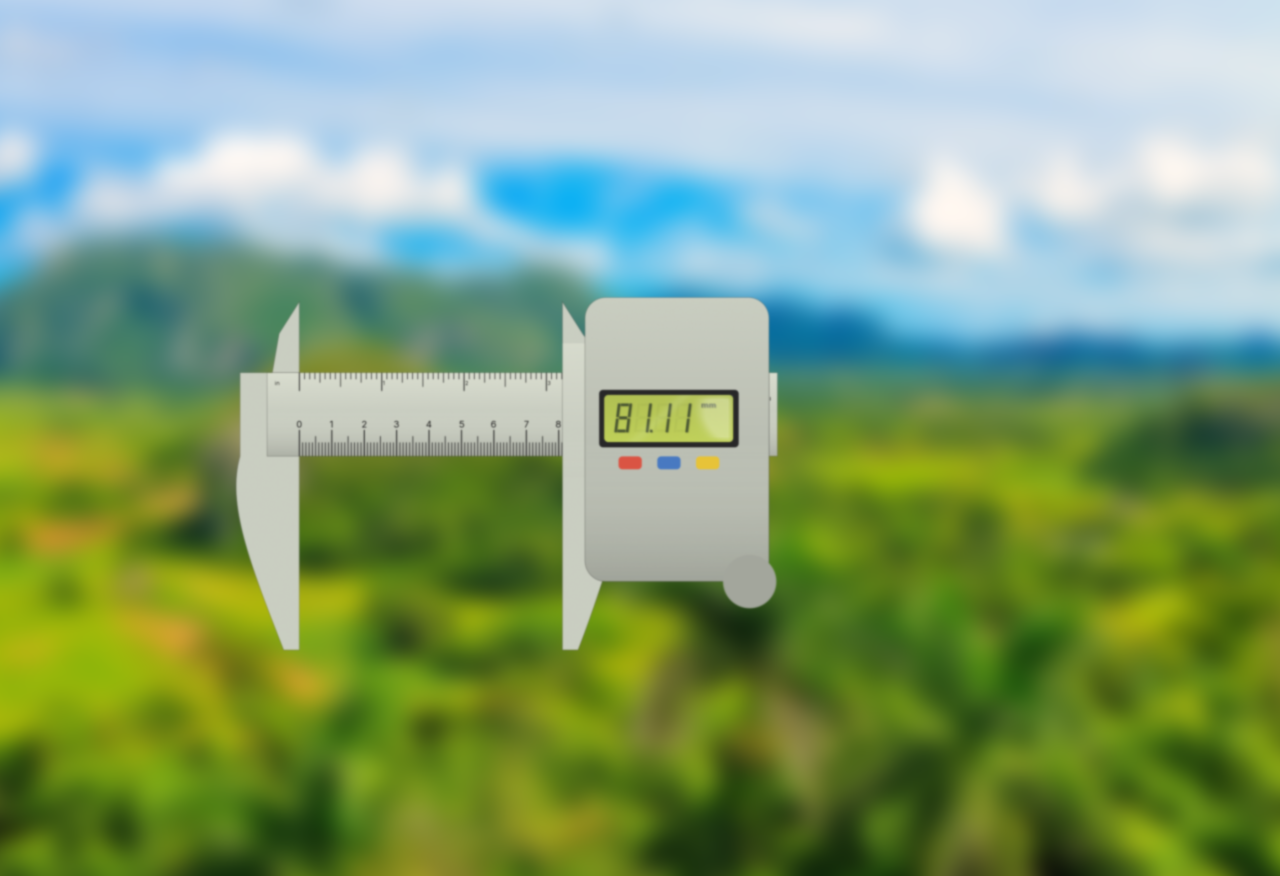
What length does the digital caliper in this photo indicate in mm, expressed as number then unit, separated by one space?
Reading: 81.11 mm
